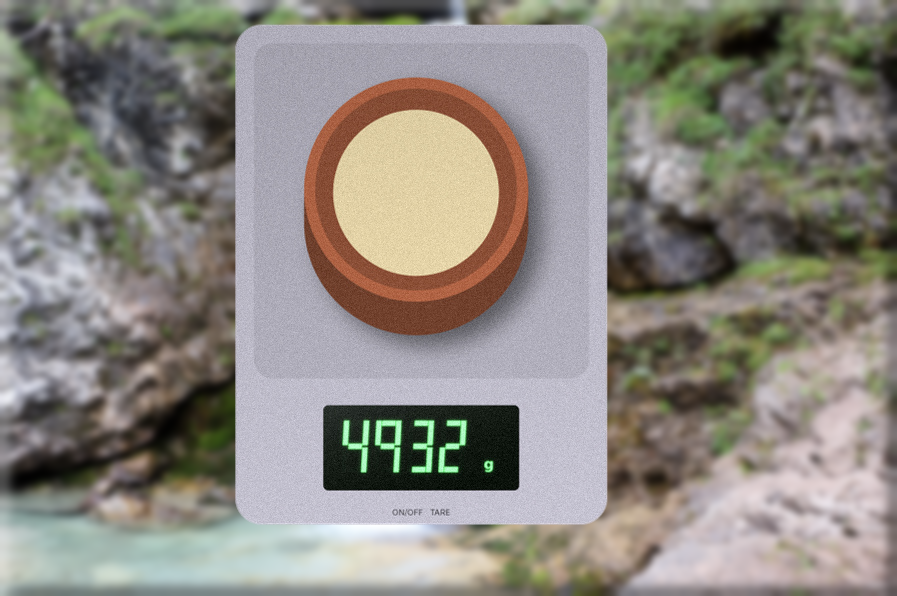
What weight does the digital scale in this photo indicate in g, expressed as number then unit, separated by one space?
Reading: 4932 g
